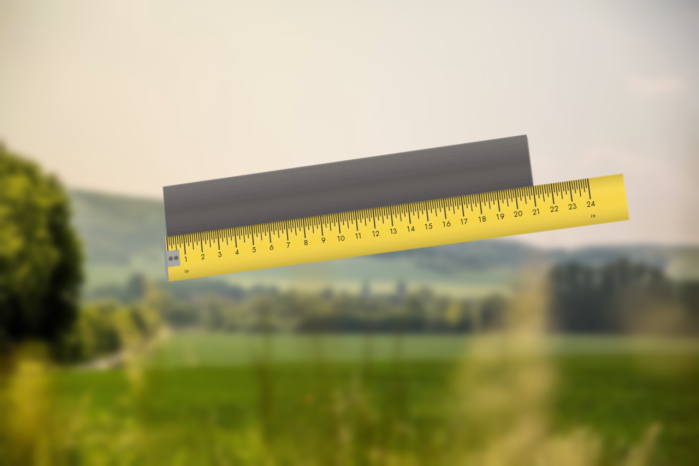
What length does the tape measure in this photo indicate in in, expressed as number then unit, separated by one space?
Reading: 21 in
